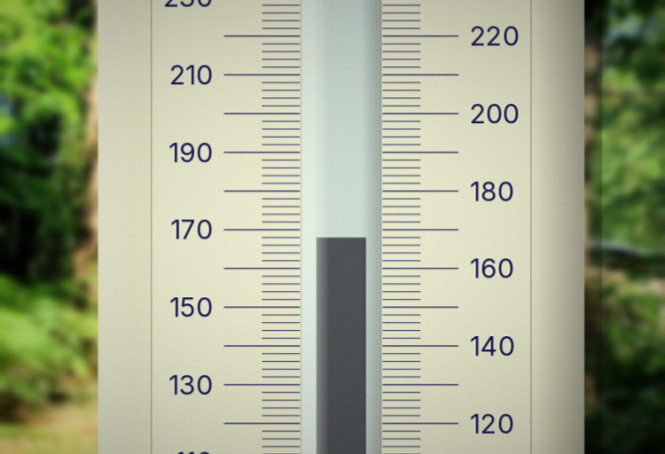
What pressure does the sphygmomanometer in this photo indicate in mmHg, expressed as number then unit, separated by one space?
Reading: 168 mmHg
